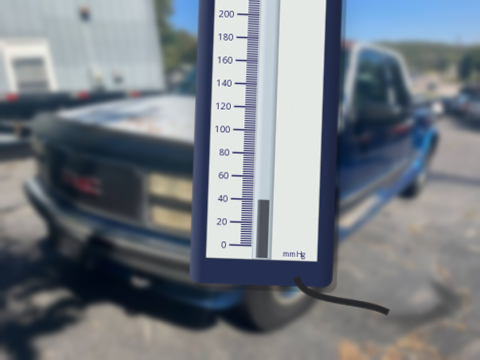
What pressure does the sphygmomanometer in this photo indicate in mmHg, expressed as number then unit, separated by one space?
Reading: 40 mmHg
